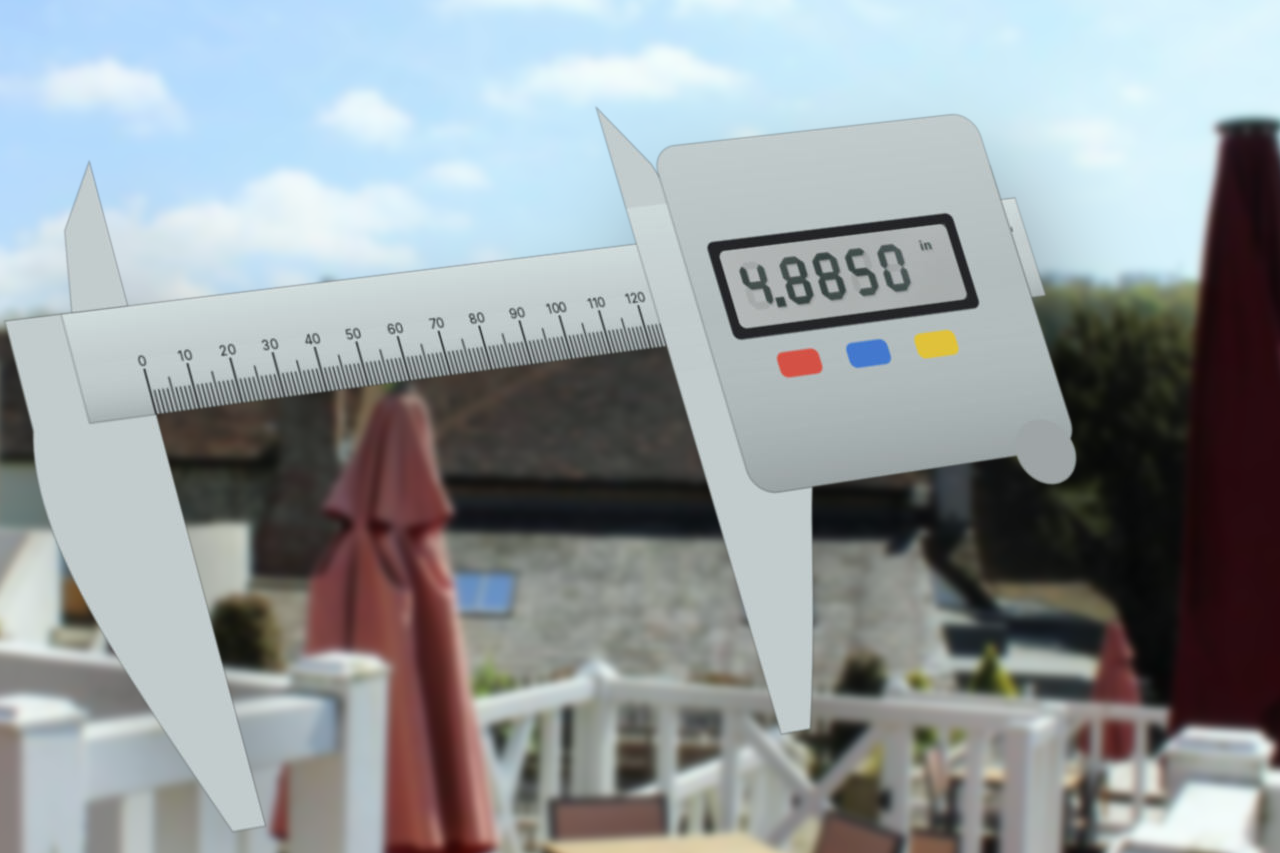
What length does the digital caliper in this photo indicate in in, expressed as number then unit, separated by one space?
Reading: 4.8850 in
